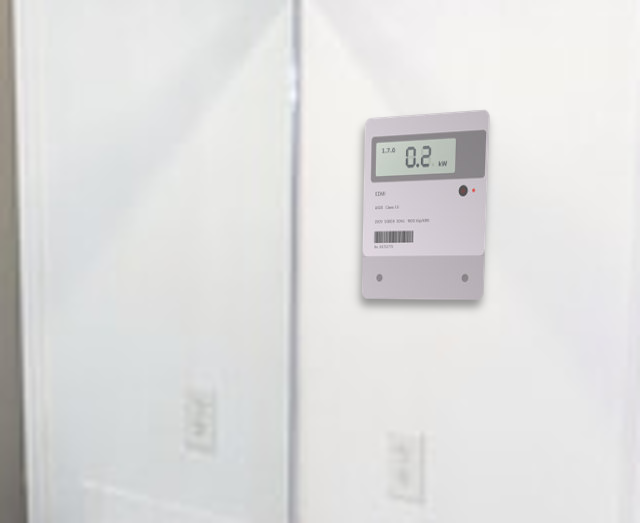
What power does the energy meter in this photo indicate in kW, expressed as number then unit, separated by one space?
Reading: 0.2 kW
